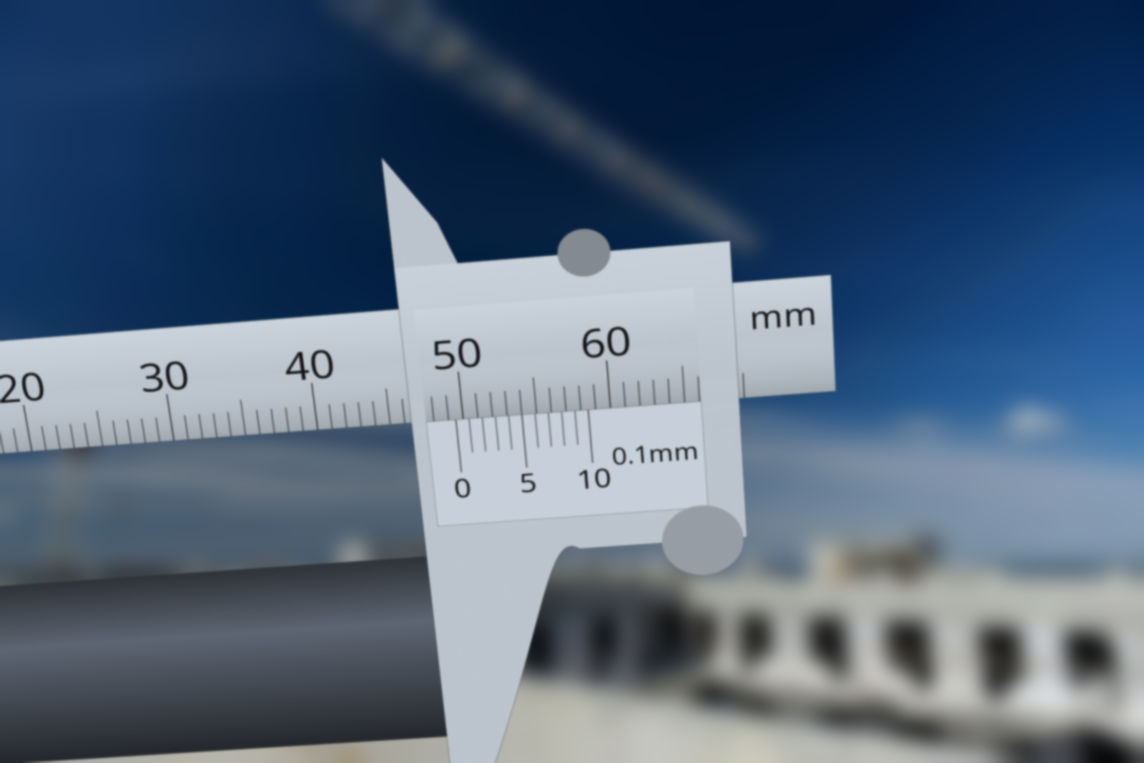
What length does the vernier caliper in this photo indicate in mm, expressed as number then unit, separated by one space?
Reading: 49.5 mm
